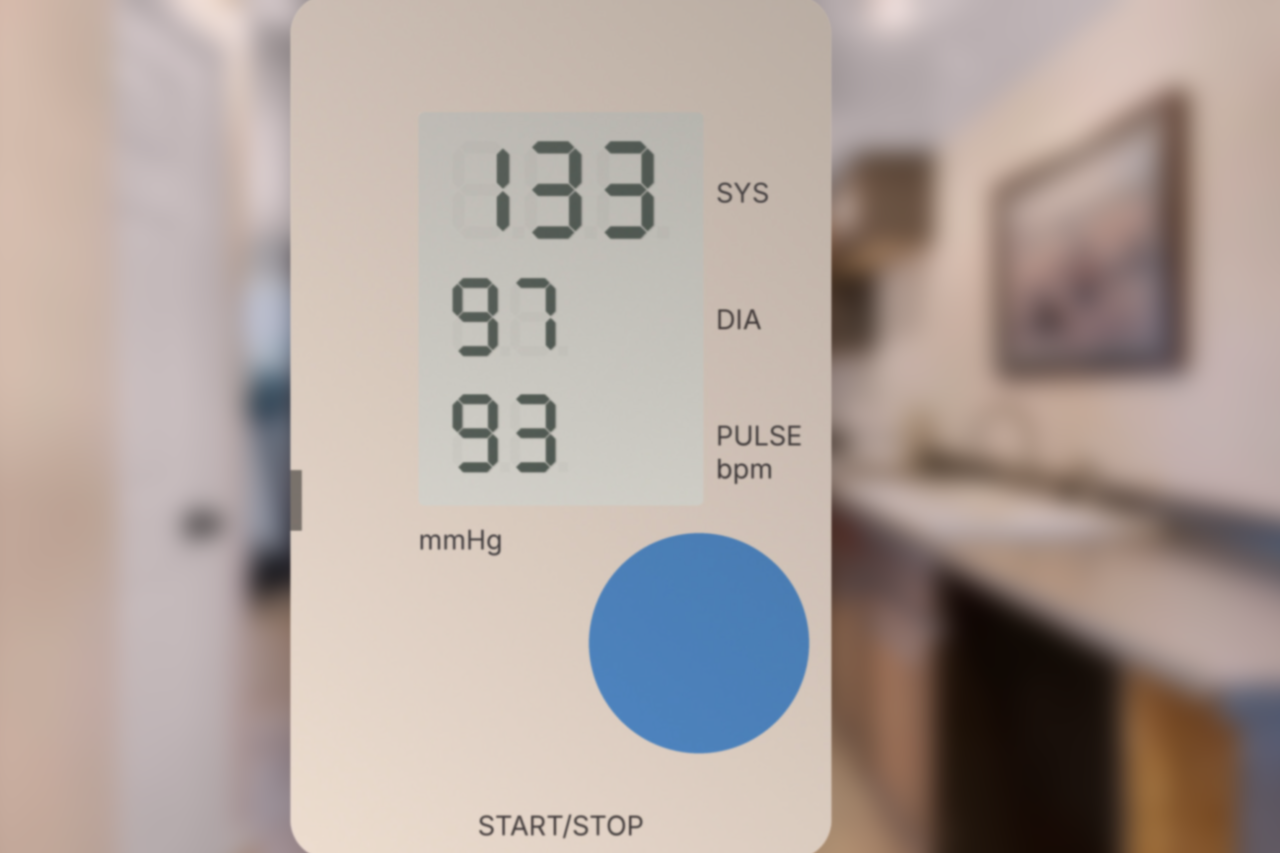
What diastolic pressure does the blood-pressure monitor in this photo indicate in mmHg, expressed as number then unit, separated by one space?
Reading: 97 mmHg
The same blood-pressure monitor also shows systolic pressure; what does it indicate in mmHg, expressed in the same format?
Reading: 133 mmHg
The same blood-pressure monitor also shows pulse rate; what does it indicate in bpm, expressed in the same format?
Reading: 93 bpm
